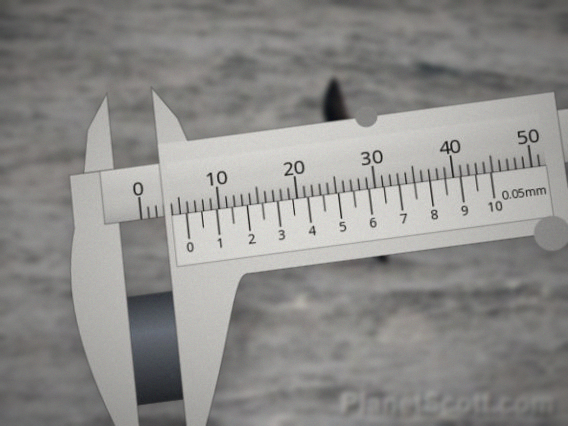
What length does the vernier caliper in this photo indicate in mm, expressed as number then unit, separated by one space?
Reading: 5.8 mm
